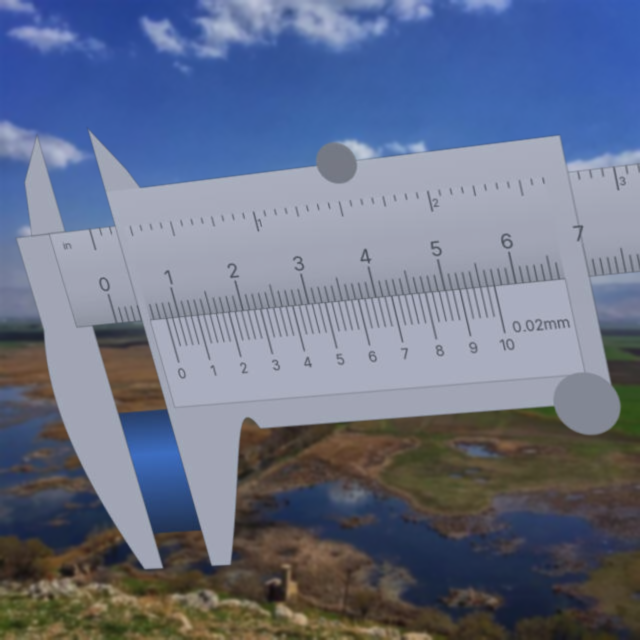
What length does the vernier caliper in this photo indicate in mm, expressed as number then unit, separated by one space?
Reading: 8.0 mm
